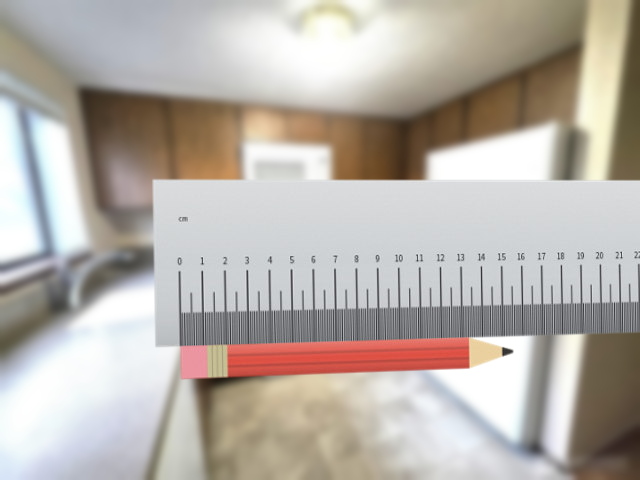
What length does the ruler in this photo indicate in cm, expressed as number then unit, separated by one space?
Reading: 15.5 cm
